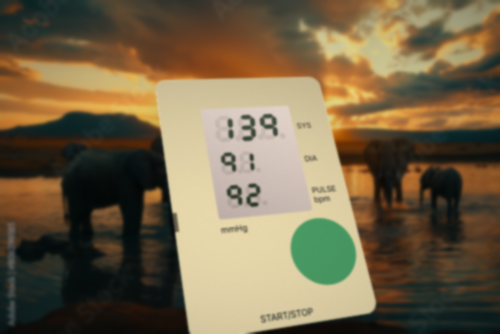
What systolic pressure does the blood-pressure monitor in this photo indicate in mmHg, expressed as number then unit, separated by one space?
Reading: 139 mmHg
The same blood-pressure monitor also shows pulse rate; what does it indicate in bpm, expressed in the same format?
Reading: 92 bpm
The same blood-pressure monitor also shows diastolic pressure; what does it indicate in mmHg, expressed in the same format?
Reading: 91 mmHg
